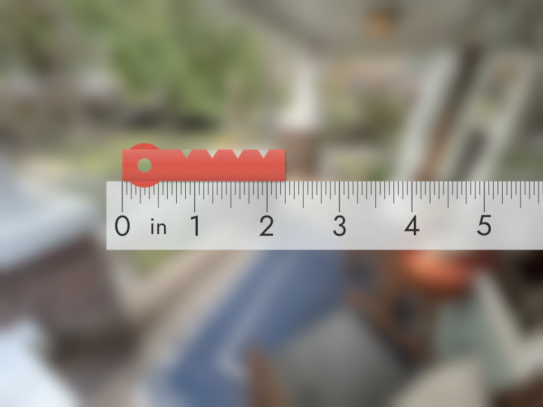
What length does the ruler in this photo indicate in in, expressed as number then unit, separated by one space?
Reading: 2.25 in
